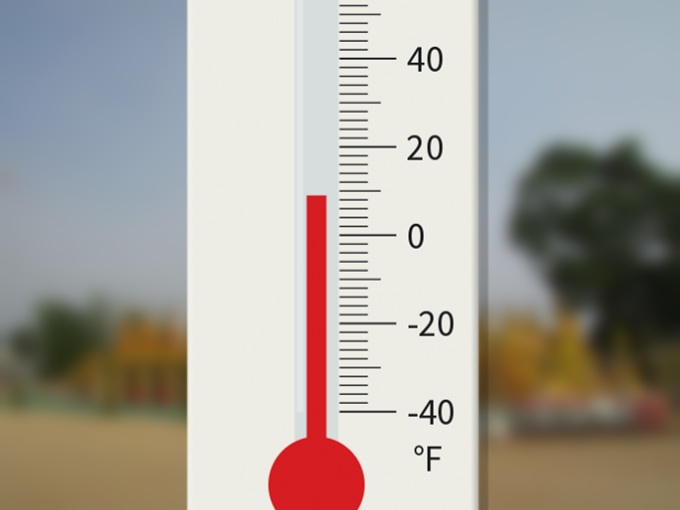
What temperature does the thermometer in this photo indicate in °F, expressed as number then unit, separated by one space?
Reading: 9 °F
